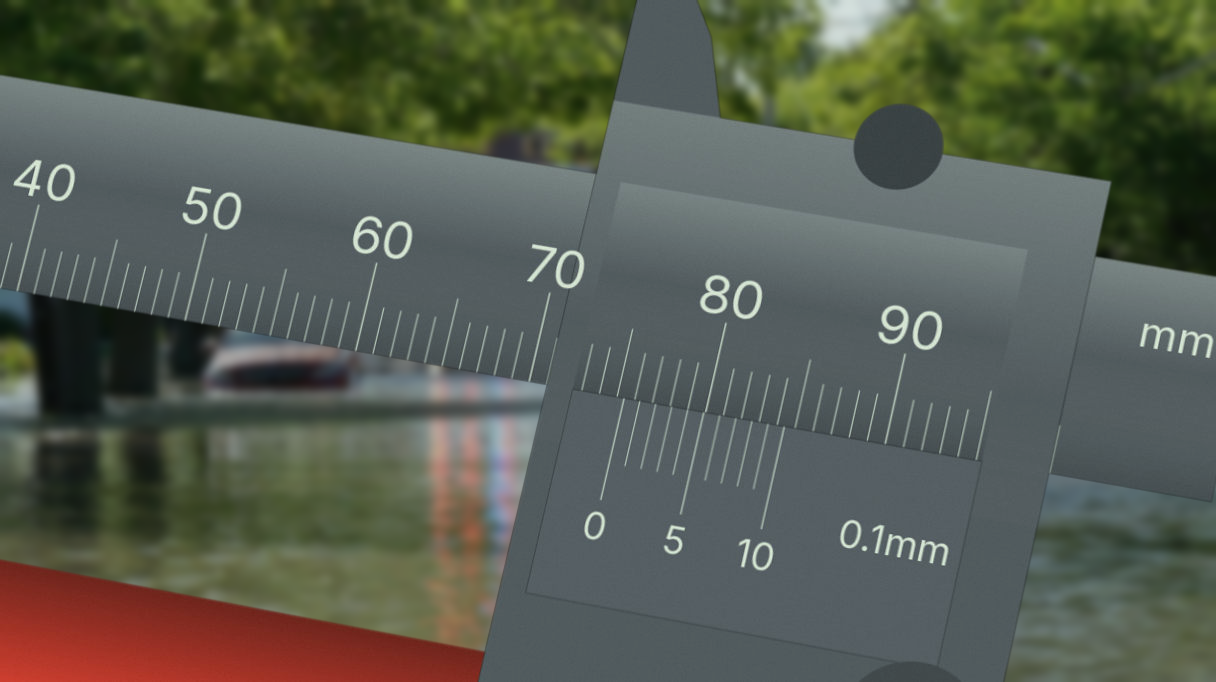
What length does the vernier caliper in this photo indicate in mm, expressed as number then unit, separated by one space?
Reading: 75.4 mm
